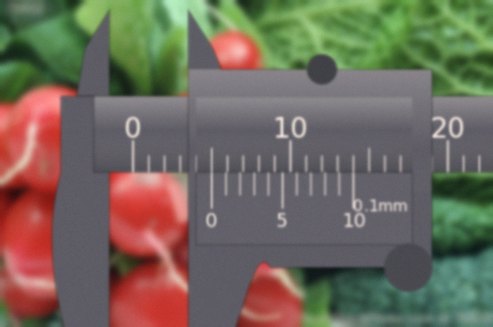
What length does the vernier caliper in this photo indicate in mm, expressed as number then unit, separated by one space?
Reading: 5.0 mm
